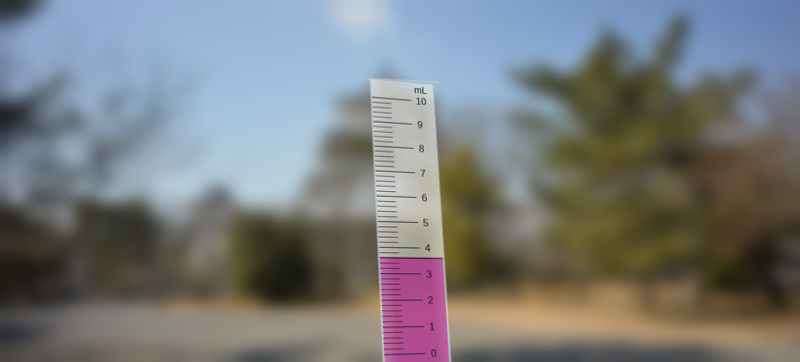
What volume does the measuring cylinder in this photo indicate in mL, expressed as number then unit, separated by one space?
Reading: 3.6 mL
